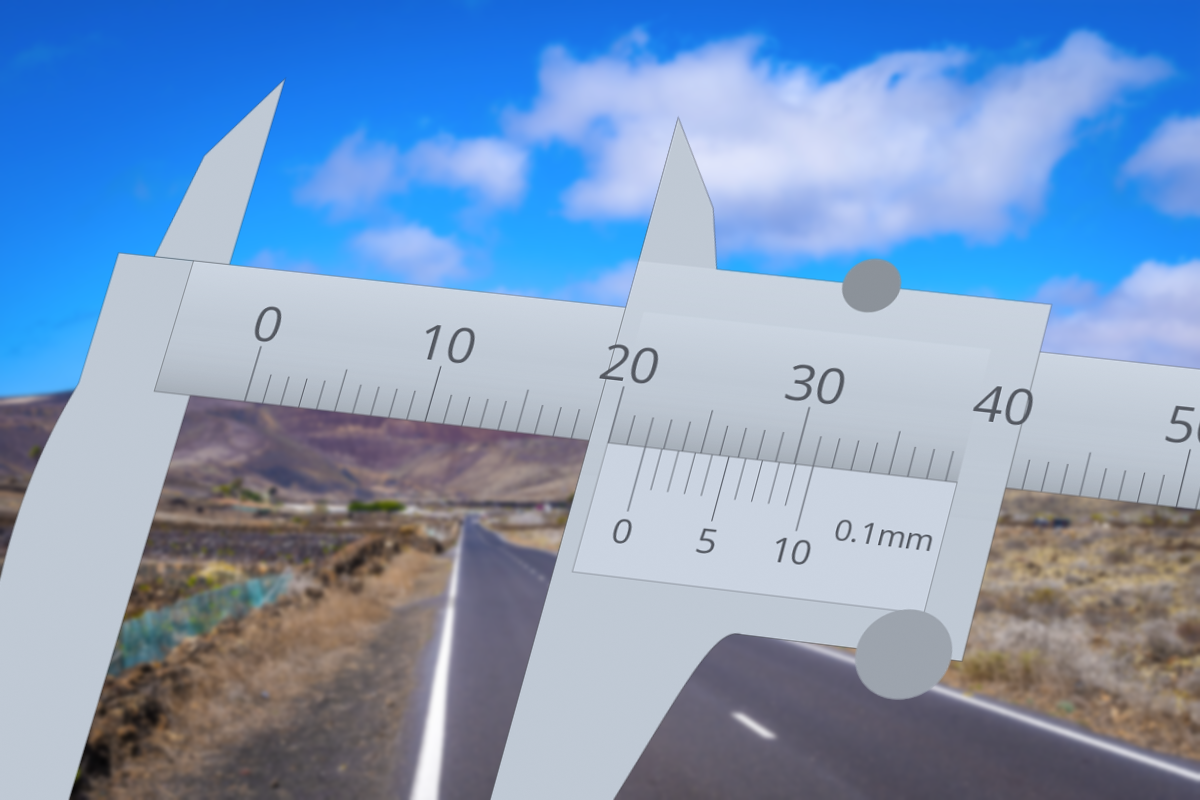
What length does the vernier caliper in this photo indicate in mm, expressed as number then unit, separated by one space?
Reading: 22.0 mm
